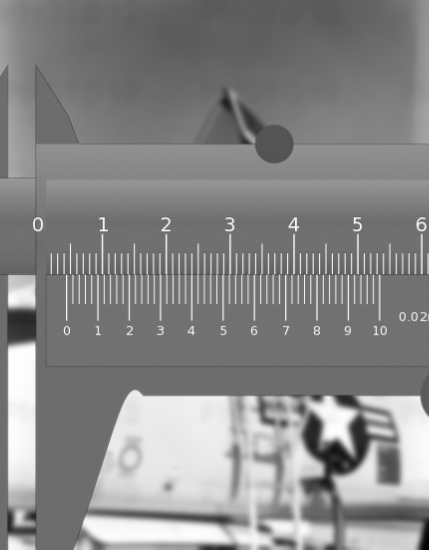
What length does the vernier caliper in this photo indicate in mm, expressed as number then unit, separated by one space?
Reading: 4.4 mm
